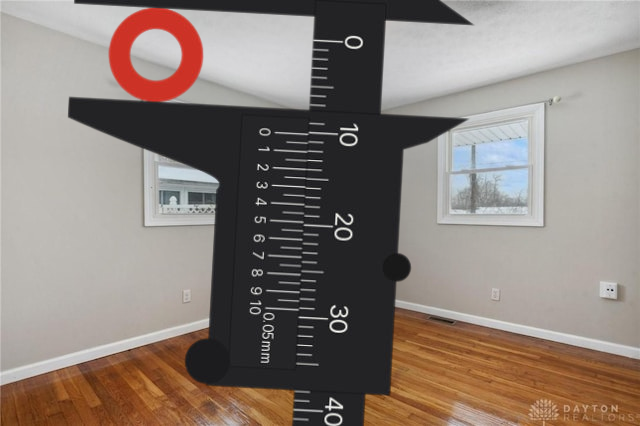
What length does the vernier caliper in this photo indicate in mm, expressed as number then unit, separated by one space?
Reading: 10.2 mm
